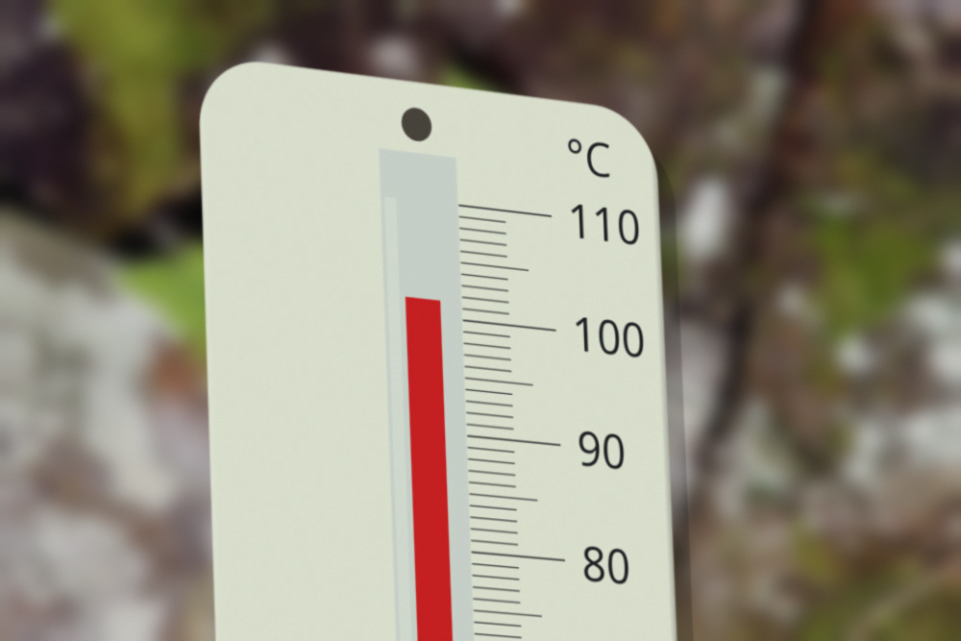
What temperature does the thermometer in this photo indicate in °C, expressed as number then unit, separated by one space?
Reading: 101.5 °C
